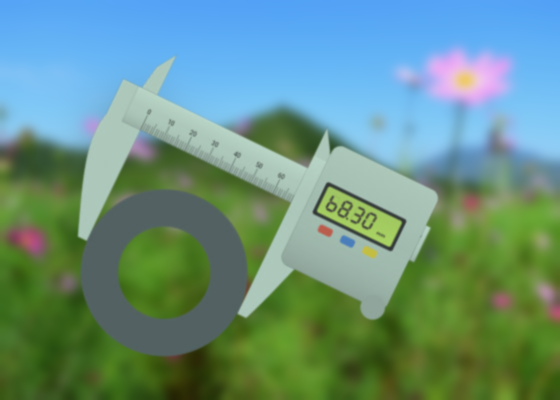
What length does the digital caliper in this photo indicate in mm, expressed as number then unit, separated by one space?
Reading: 68.30 mm
